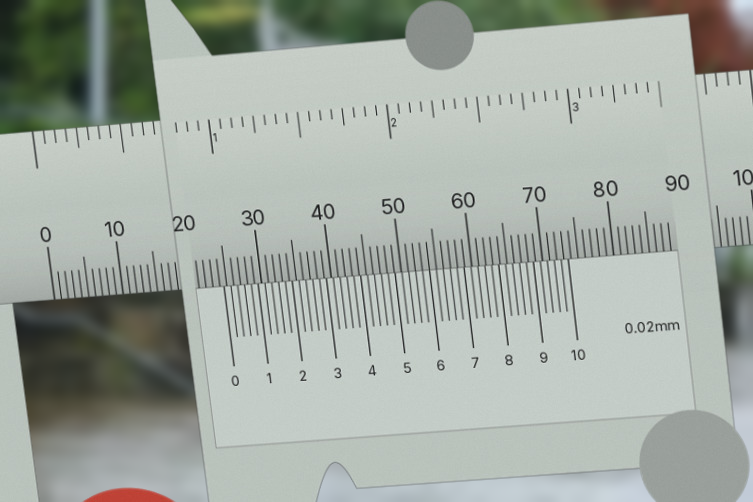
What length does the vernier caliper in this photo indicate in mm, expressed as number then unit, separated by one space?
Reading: 24.6 mm
